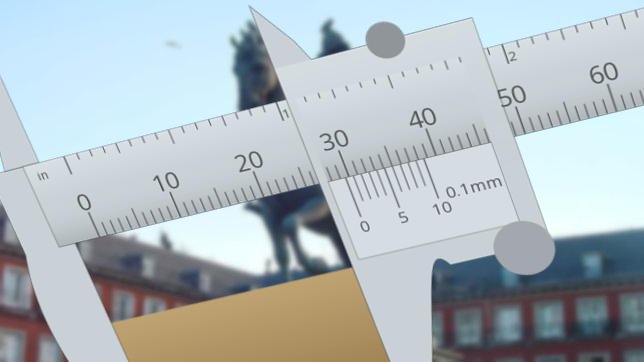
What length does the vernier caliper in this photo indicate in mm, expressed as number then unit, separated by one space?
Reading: 29.6 mm
